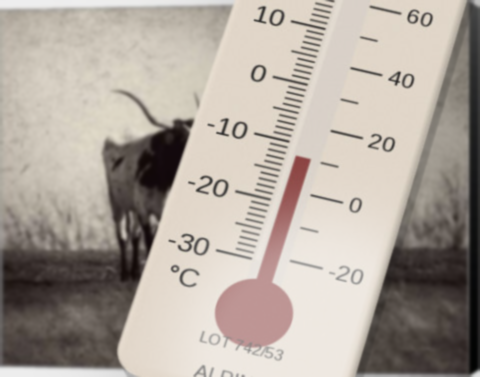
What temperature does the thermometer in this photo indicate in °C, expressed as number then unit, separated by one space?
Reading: -12 °C
